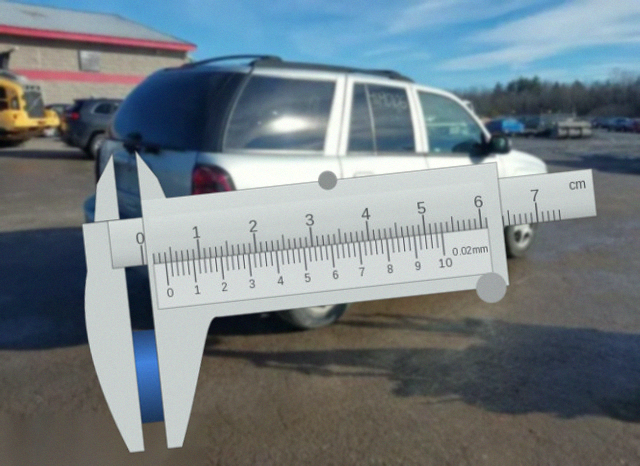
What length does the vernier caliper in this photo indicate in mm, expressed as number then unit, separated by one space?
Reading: 4.0 mm
